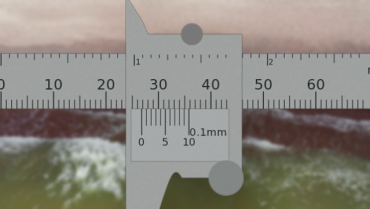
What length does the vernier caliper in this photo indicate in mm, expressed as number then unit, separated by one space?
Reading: 26.8 mm
